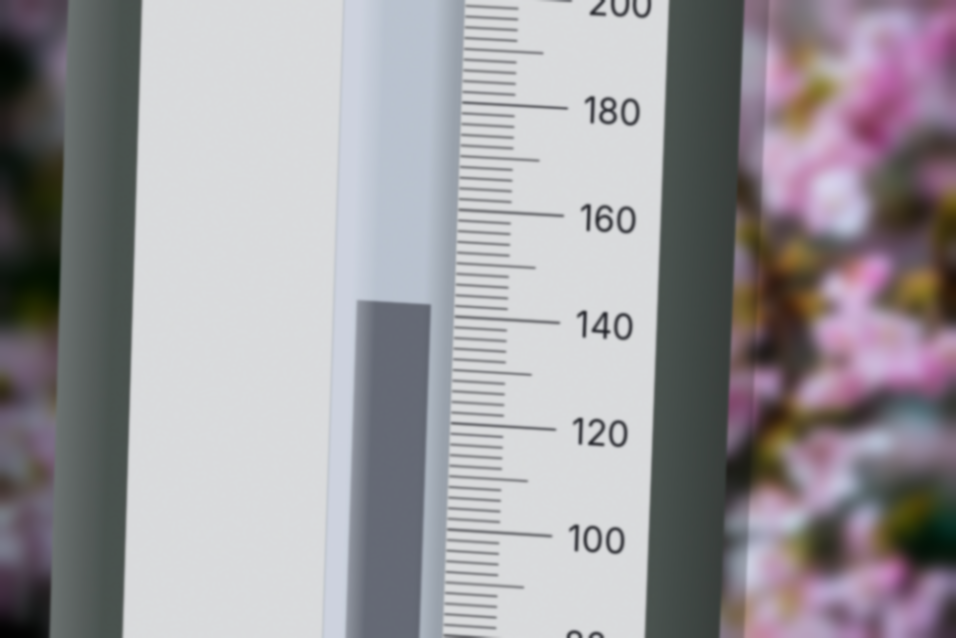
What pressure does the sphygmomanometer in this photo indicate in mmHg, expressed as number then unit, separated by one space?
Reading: 142 mmHg
